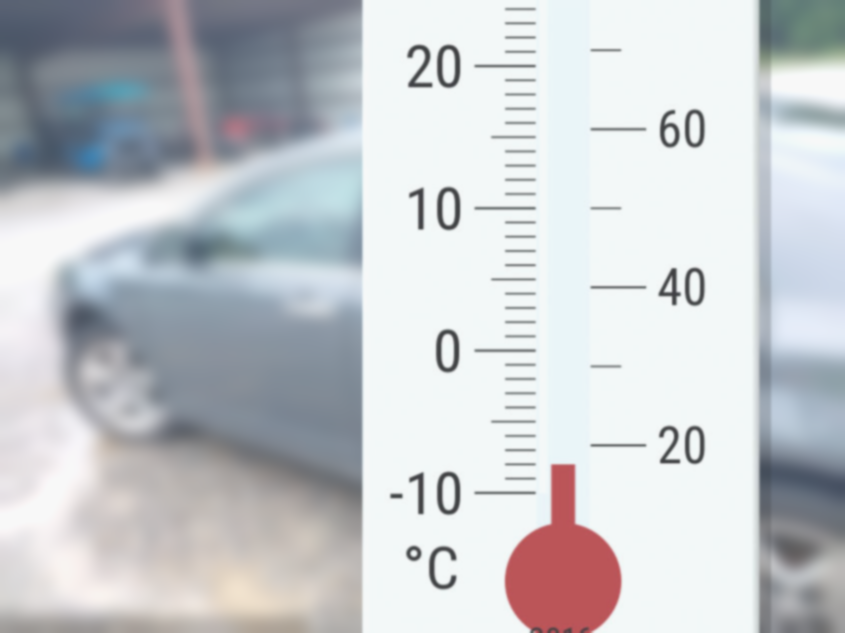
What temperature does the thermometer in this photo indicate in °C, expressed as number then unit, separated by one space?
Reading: -8 °C
